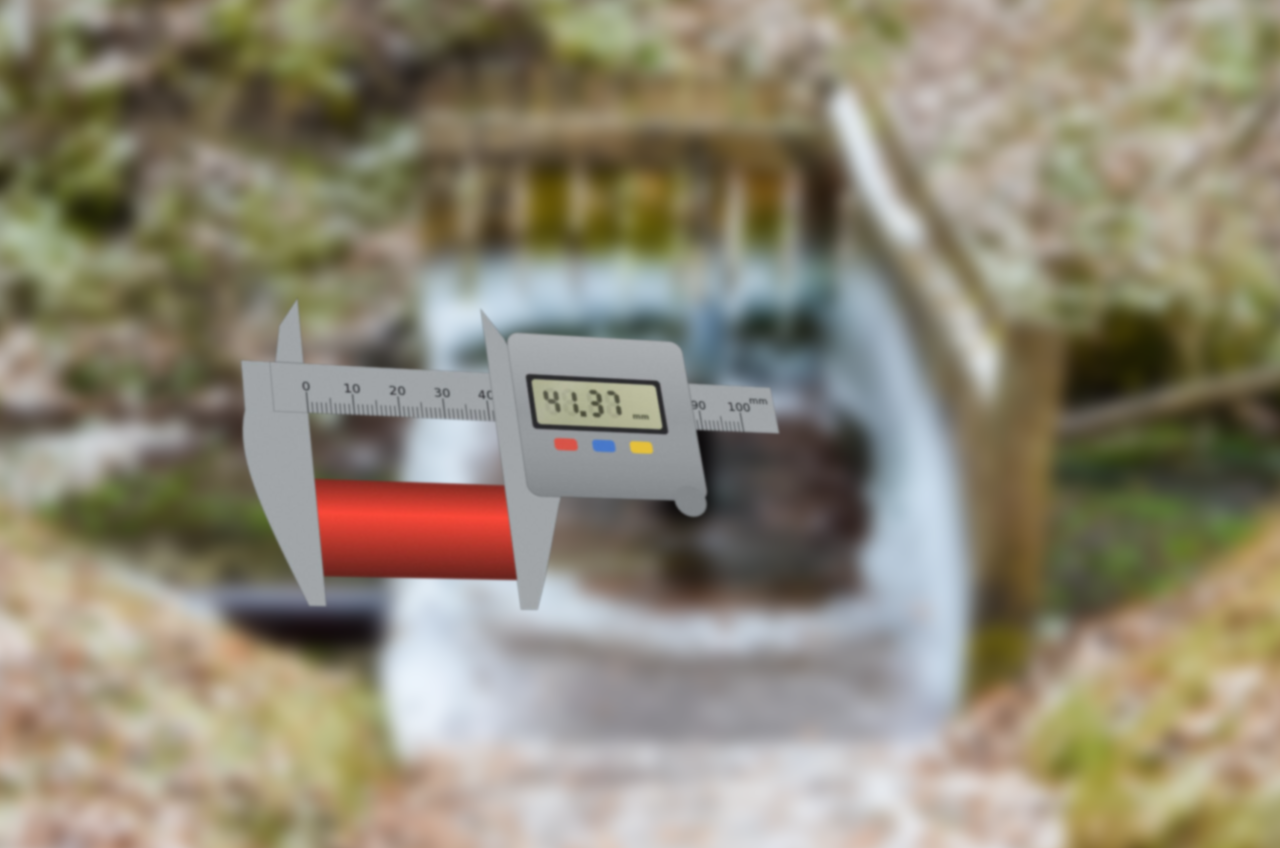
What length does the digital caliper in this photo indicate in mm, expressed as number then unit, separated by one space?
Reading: 41.37 mm
